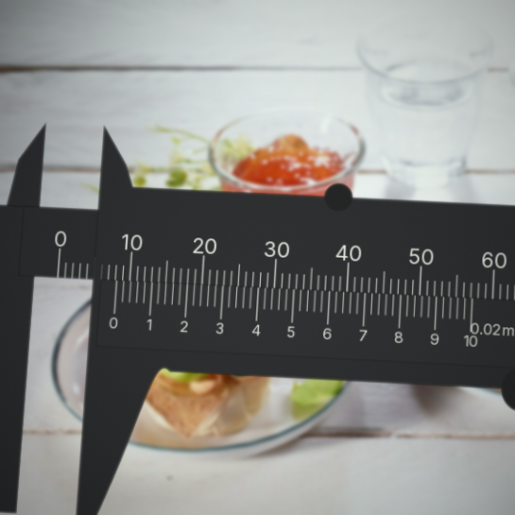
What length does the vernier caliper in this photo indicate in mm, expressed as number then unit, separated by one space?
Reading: 8.2 mm
